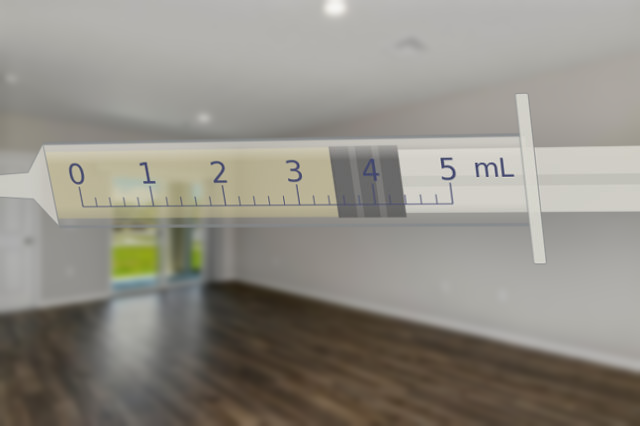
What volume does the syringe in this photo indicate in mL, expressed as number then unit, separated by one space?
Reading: 3.5 mL
